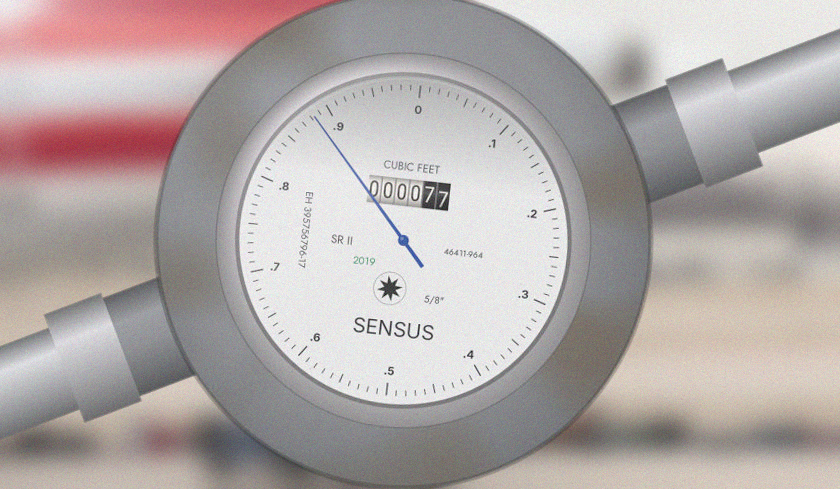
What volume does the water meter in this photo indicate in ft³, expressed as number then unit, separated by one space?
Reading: 76.88 ft³
